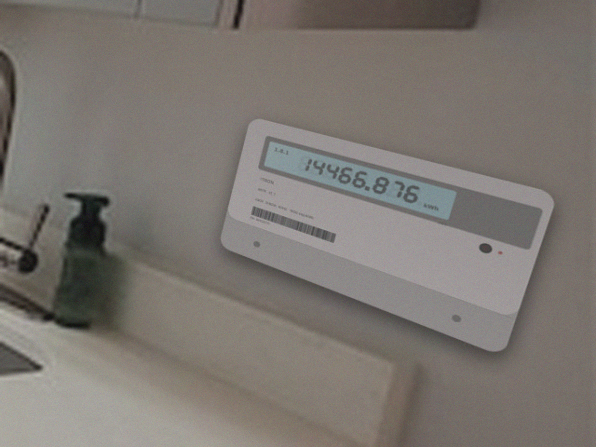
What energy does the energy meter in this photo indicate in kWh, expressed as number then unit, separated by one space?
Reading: 14466.876 kWh
